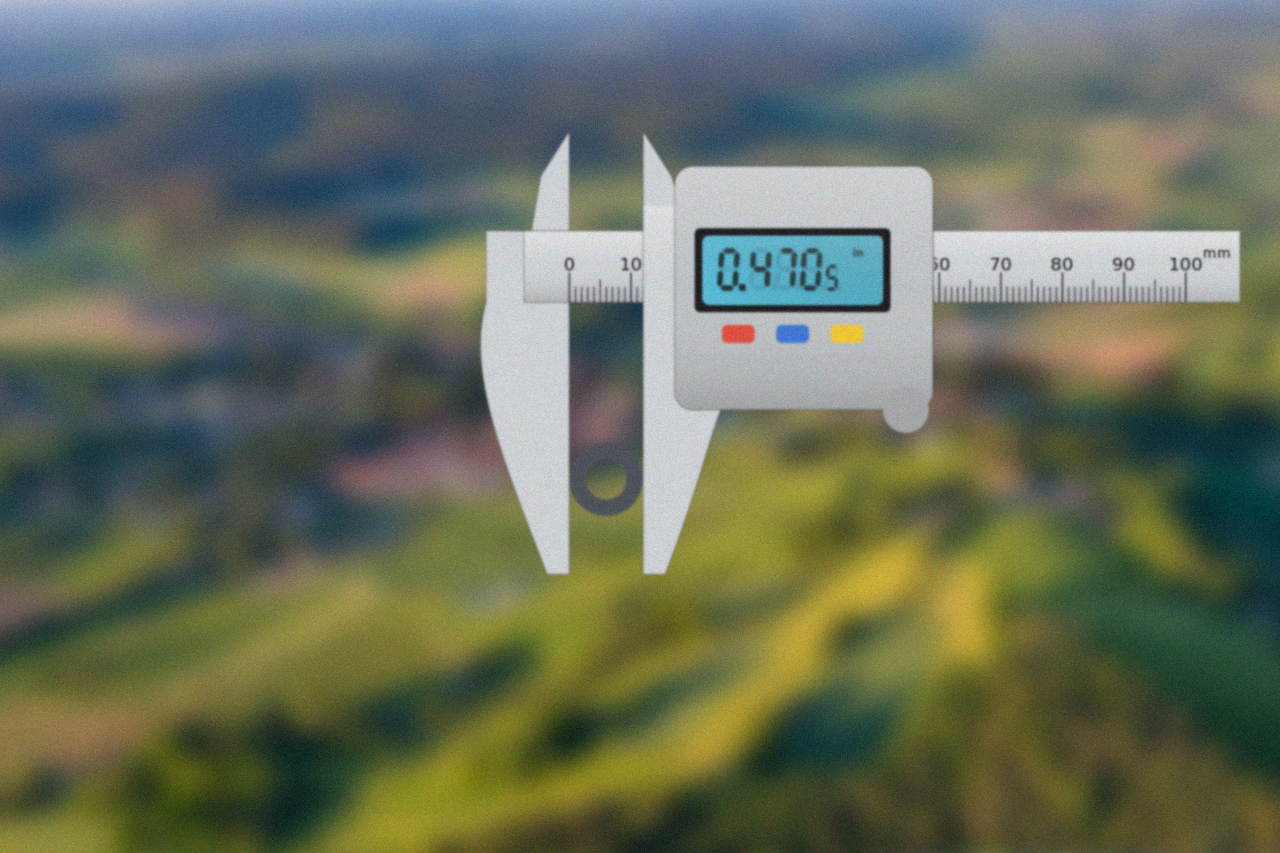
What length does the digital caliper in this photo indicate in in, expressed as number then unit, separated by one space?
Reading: 0.4705 in
